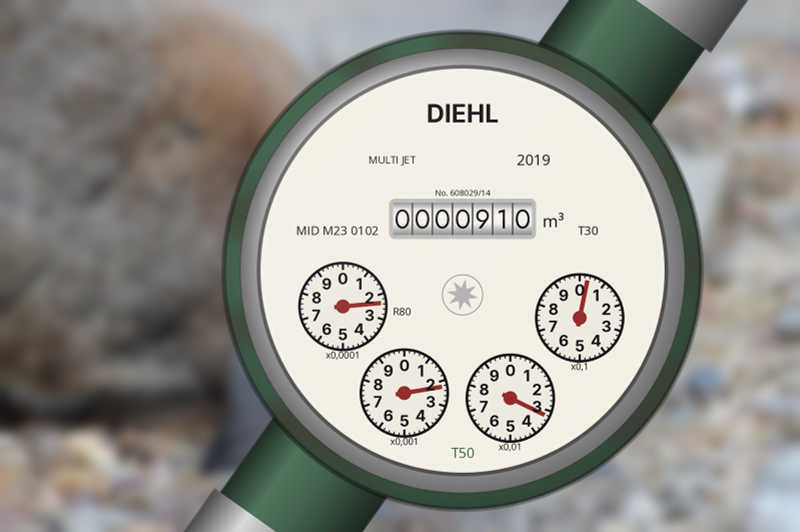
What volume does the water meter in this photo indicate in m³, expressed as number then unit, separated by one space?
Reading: 910.0322 m³
